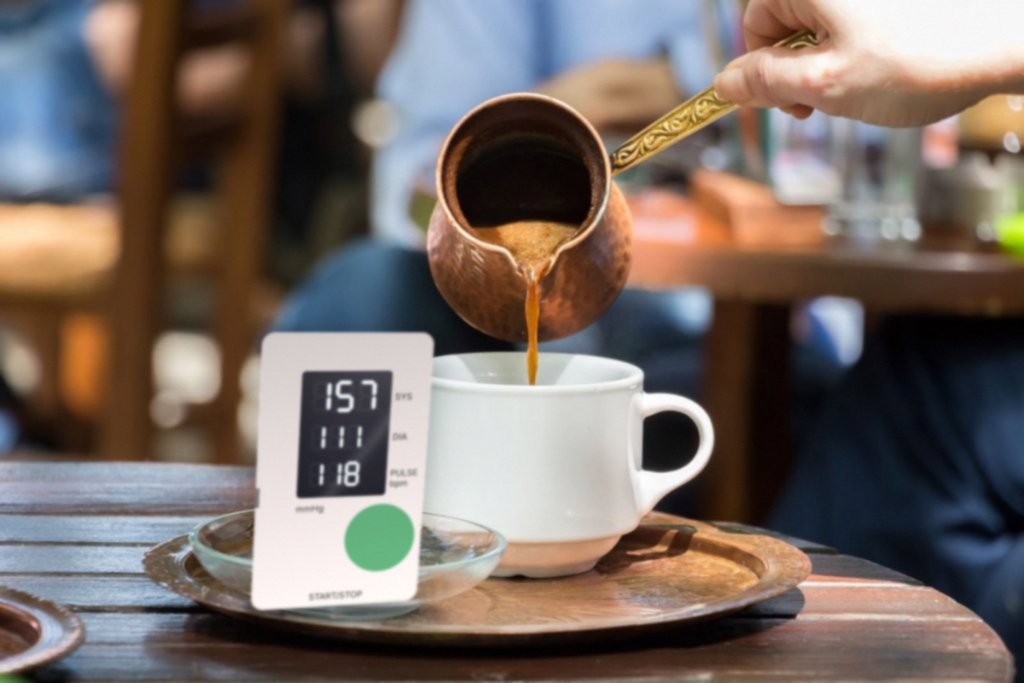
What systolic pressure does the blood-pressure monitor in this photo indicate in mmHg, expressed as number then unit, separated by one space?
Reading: 157 mmHg
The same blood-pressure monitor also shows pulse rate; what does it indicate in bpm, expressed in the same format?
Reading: 118 bpm
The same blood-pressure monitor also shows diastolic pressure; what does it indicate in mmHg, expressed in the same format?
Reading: 111 mmHg
